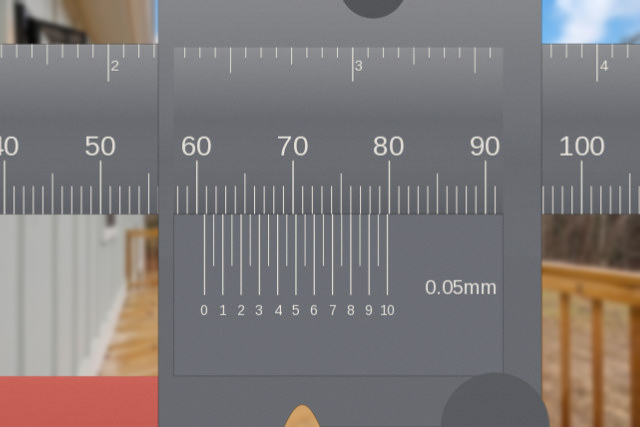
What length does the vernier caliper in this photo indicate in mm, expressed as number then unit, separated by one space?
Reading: 60.8 mm
